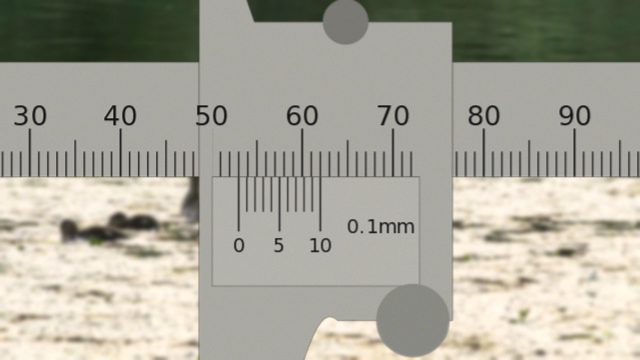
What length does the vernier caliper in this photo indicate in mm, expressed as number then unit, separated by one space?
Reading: 53.0 mm
